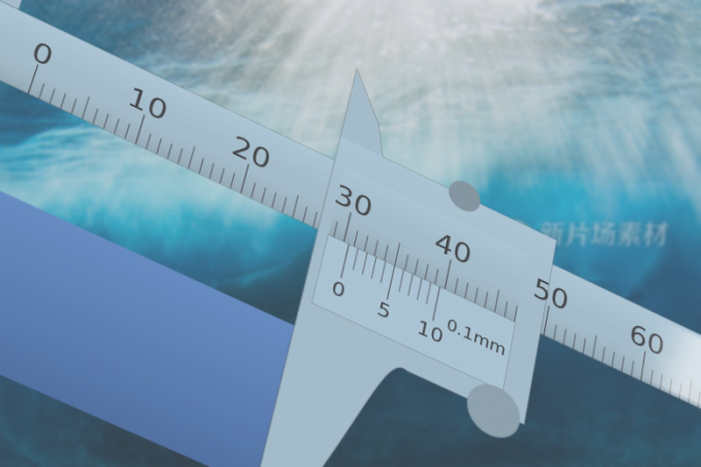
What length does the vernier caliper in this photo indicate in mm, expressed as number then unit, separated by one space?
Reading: 30.5 mm
